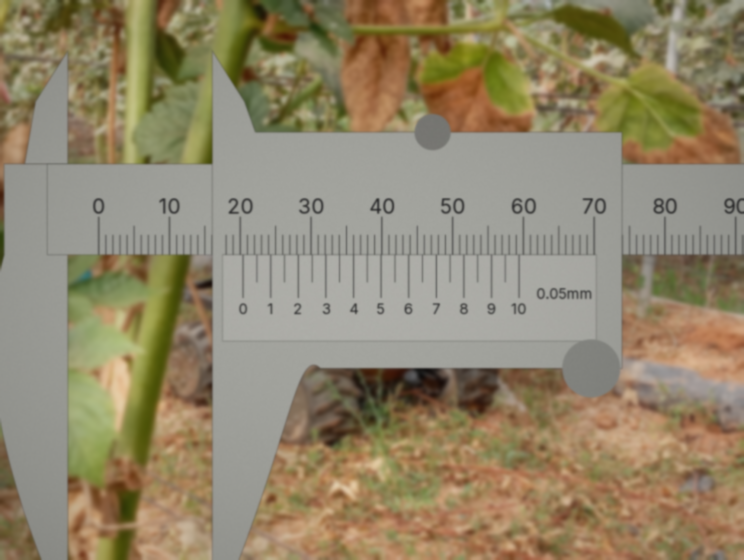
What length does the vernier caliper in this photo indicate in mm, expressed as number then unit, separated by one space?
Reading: 20.4 mm
